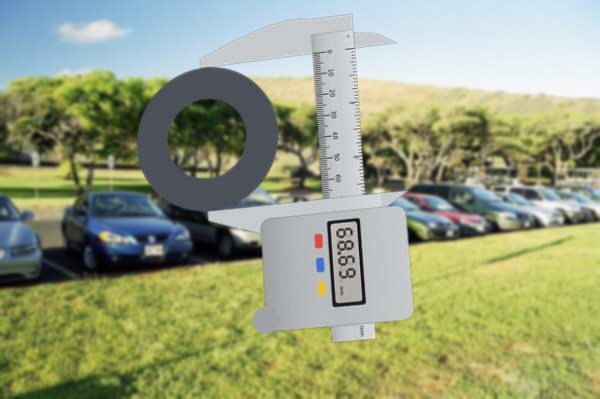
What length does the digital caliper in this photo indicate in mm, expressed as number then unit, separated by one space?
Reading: 68.69 mm
